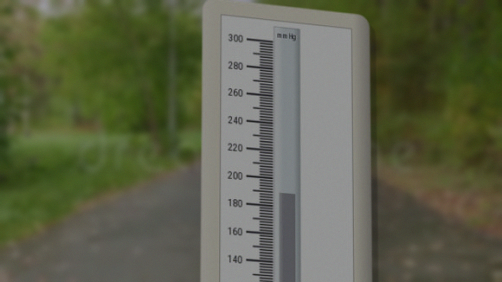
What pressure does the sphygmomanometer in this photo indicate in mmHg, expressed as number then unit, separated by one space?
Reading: 190 mmHg
